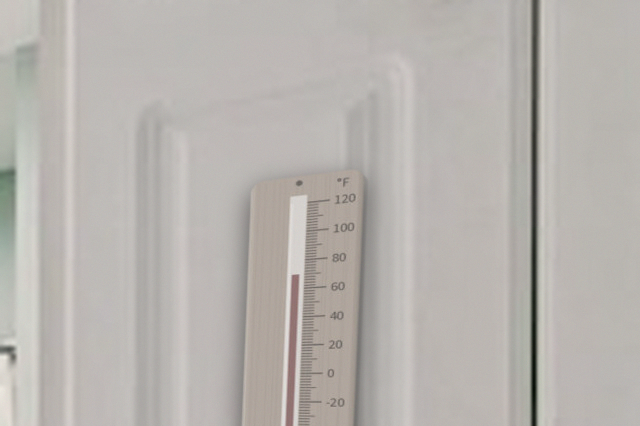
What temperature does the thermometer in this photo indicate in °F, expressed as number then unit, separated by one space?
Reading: 70 °F
